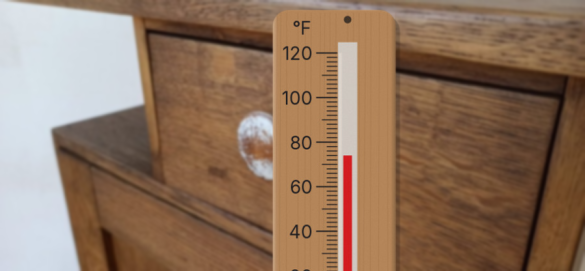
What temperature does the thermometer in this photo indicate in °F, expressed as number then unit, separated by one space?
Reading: 74 °F
